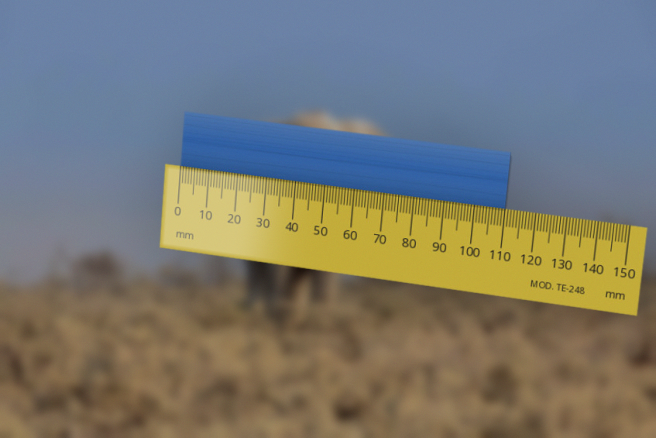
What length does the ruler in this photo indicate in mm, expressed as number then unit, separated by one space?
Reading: 110 mm
